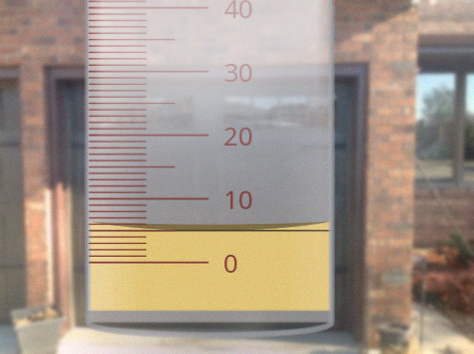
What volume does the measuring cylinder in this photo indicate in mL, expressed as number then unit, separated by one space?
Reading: 5 mL
